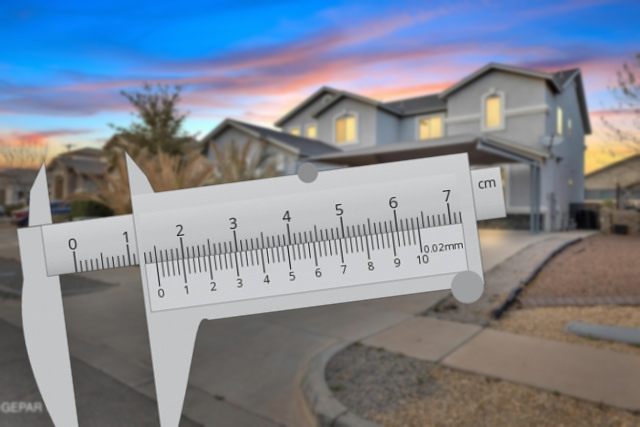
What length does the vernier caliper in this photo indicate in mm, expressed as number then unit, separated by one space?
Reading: 15.0 mm
